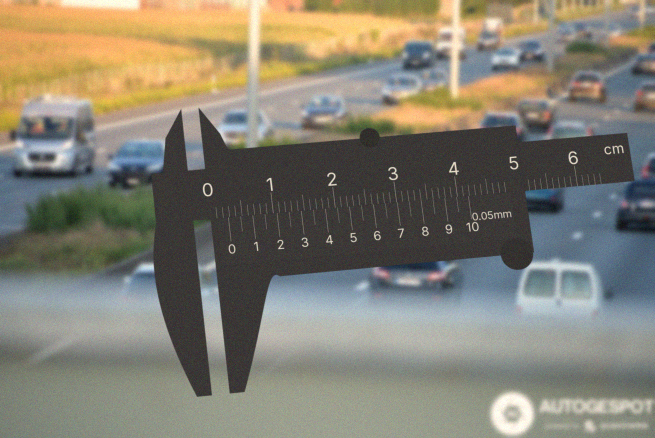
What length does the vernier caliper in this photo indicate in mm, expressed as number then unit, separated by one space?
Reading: 2.8 mm
